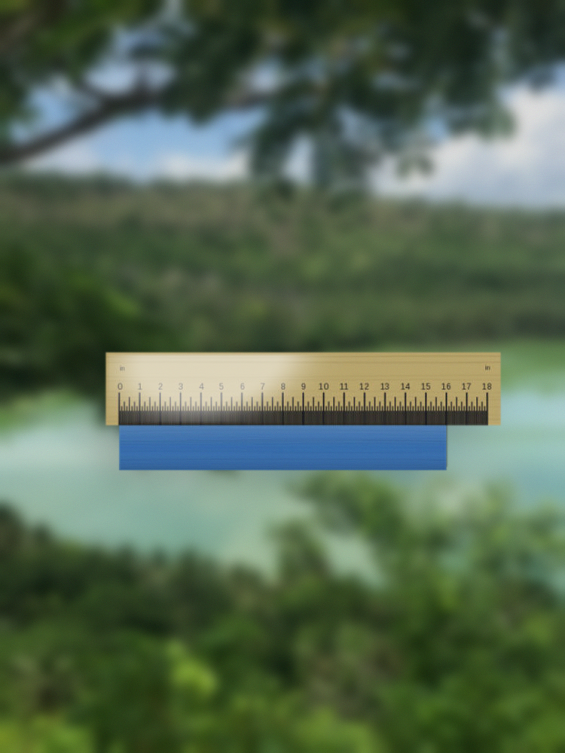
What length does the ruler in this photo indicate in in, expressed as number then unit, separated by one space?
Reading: 16 in
